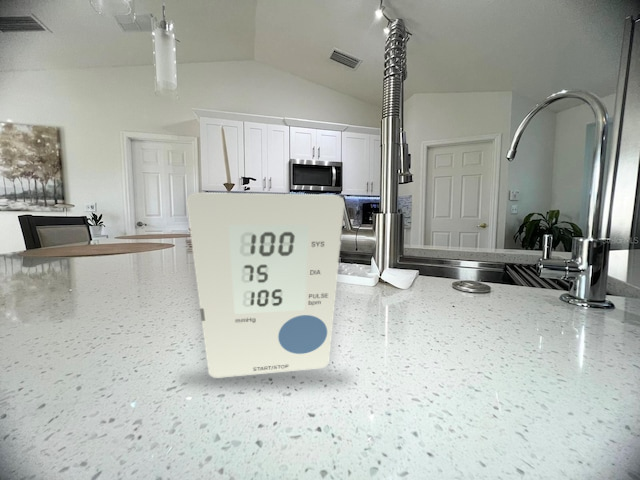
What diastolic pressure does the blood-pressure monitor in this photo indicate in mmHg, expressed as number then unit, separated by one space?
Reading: 75 mmHg
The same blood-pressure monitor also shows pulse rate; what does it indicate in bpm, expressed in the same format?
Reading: 105 bpm
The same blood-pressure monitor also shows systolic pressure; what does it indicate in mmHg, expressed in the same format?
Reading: 100 mmHg
